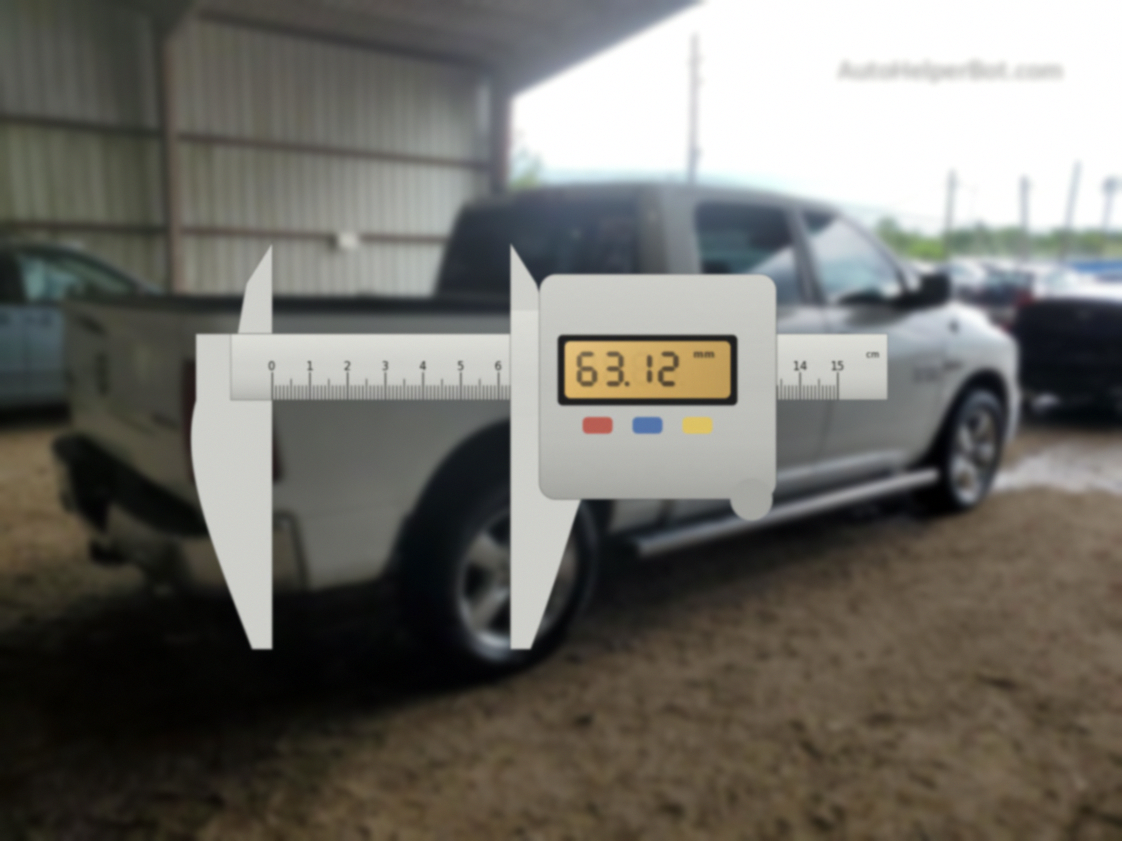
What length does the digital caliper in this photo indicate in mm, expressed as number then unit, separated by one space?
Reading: 63.12 mm
